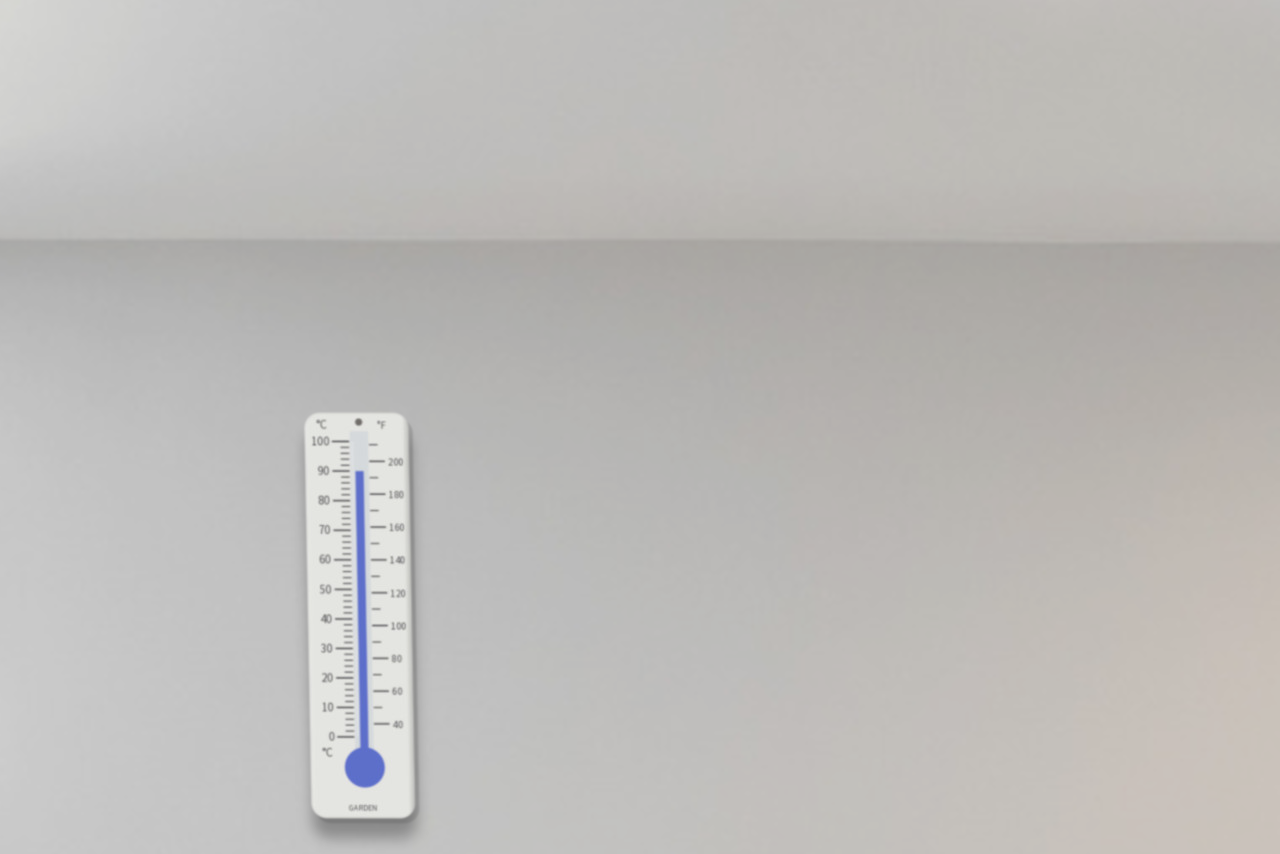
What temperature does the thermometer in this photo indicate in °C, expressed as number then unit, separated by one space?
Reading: 90 °C
